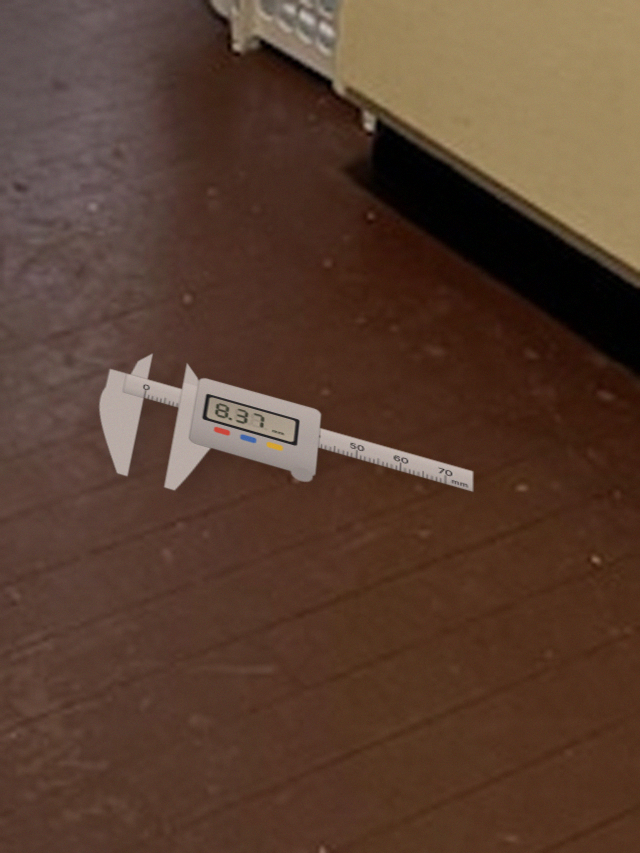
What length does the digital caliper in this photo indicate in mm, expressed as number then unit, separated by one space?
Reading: 8.37 mm
